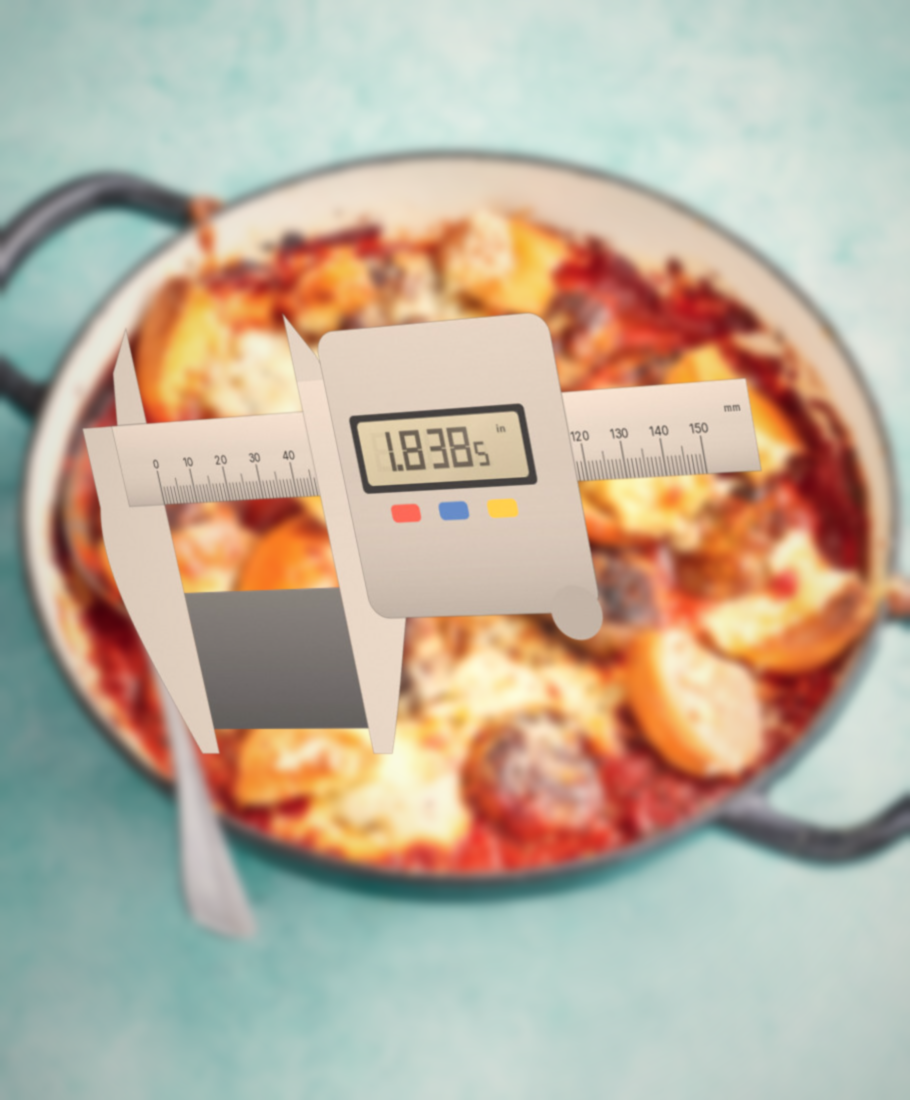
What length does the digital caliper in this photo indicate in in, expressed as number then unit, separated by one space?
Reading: 1.8385 in
